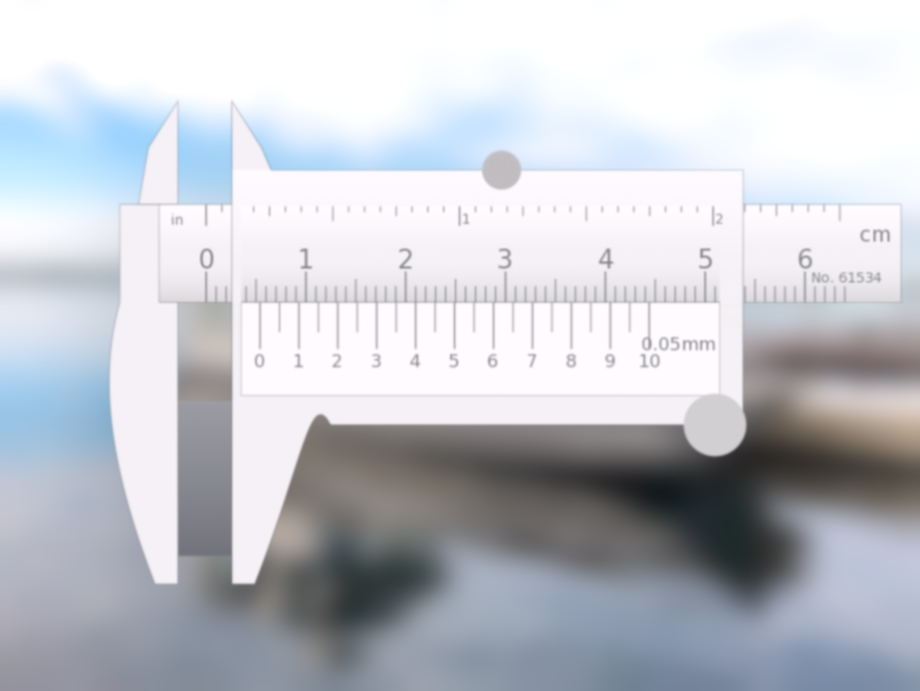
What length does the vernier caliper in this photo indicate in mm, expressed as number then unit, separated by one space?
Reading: 5.4 mm
